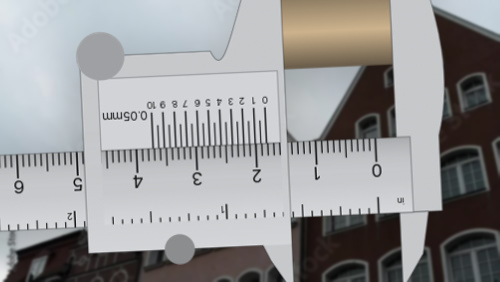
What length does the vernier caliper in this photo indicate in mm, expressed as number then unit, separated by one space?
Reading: 18.2 mm
